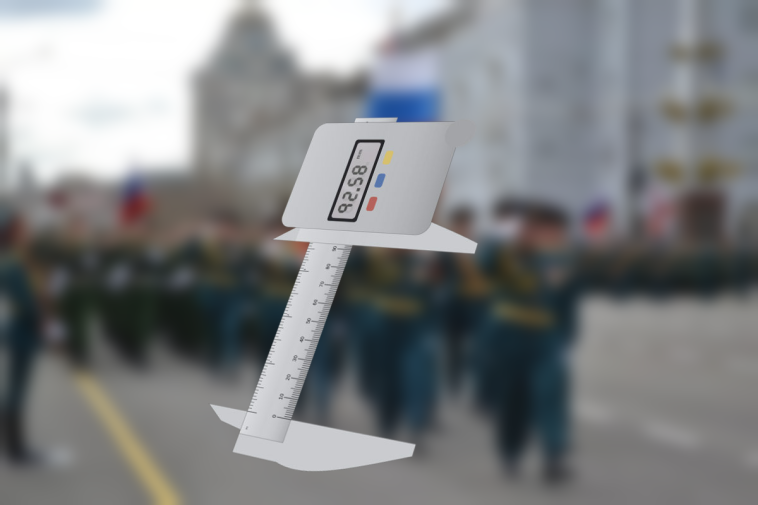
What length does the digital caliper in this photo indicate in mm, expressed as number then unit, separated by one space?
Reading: 92.58 mm
